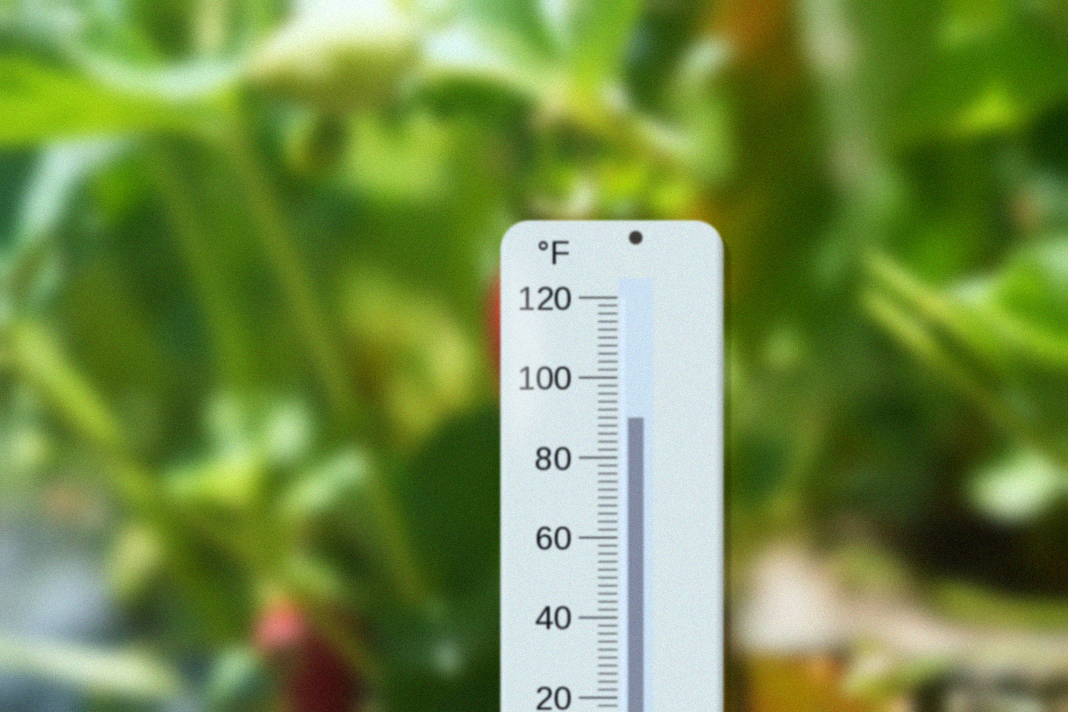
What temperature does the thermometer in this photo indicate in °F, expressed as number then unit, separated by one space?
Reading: 90 °F
